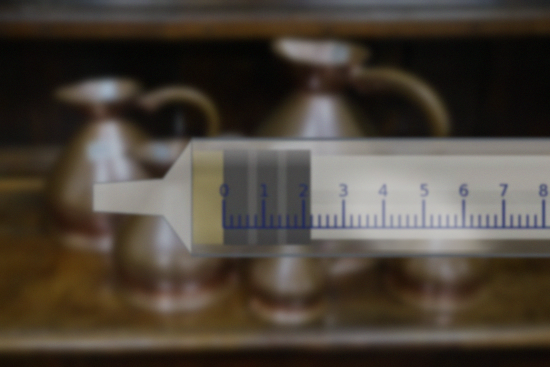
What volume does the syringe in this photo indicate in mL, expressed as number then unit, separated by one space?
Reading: 0 mL
